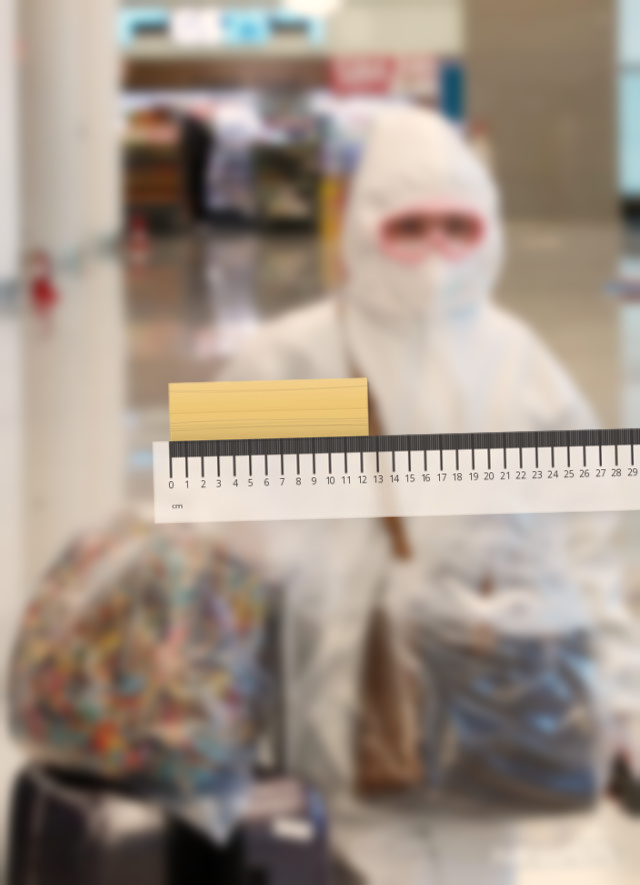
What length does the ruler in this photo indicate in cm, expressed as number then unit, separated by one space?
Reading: 12.5 cm
